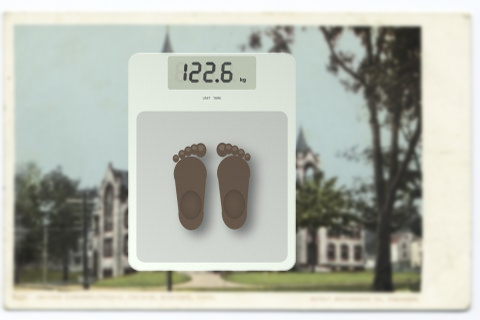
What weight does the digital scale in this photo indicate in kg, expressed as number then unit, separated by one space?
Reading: 122.6 kg
